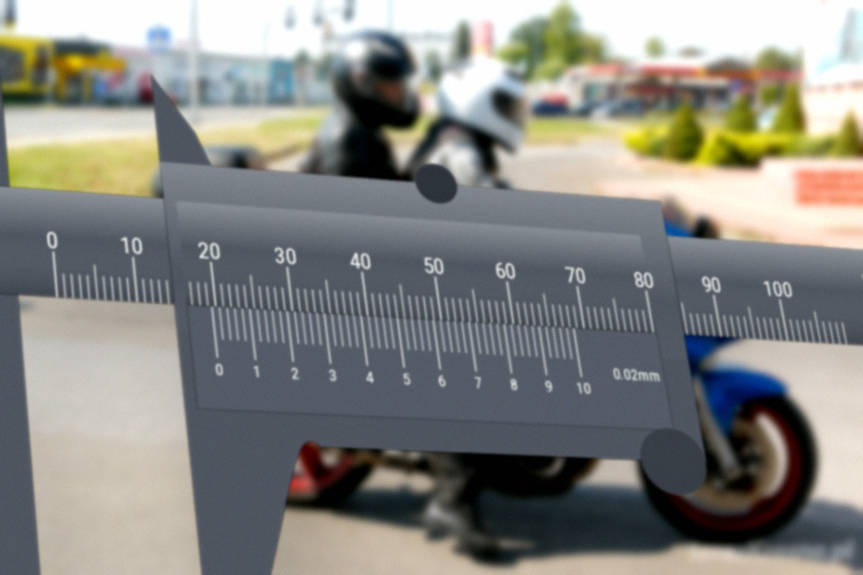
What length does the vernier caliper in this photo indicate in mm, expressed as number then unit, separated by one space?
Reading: 19.5 mm
